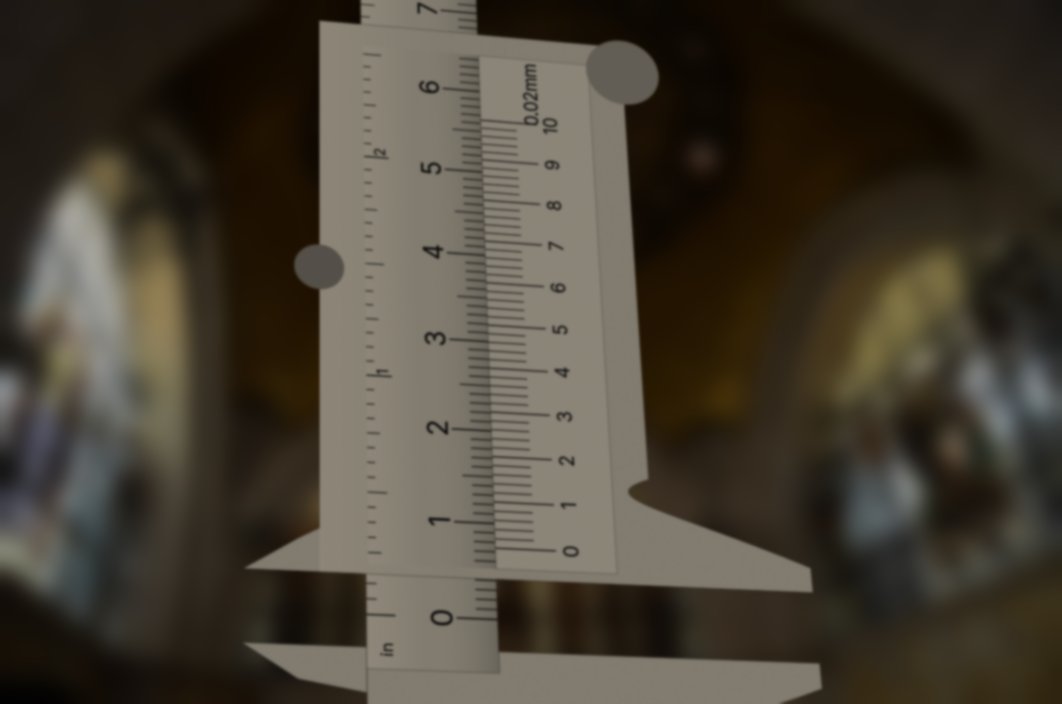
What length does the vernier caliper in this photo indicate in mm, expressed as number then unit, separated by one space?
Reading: 7.4 mm
